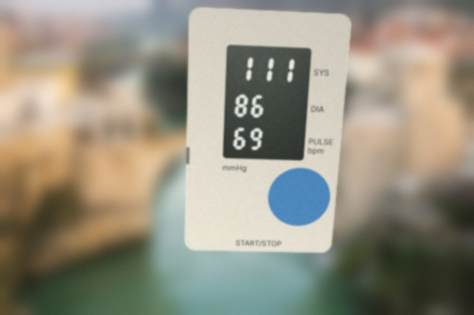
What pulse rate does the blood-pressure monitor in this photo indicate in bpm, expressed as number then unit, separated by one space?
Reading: 69 bpm
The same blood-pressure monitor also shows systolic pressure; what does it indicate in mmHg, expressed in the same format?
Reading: 111 mmHg
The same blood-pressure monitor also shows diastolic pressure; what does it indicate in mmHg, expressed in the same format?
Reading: 86 mmHg
